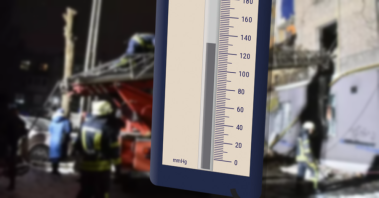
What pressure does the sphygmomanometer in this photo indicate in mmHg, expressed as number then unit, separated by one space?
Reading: 130 mmHg
